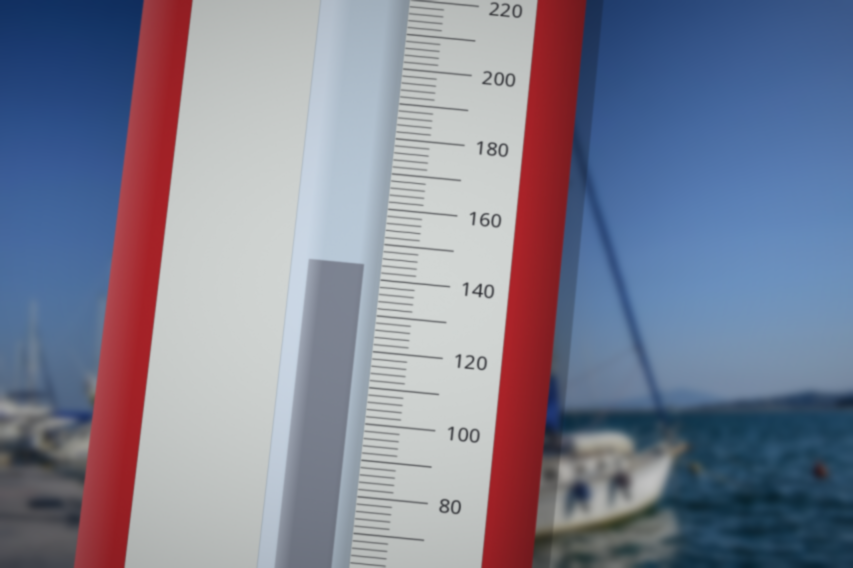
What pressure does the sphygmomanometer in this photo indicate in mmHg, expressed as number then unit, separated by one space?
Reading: 144 mmHg
